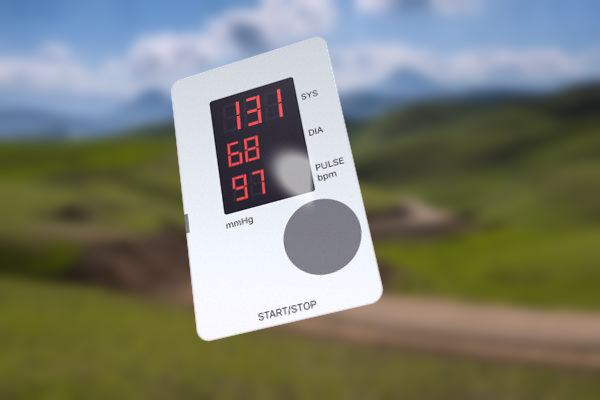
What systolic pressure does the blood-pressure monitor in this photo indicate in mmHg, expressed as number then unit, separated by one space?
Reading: 131 mmHg
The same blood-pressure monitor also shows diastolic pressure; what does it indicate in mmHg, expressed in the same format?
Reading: 68 mmHg
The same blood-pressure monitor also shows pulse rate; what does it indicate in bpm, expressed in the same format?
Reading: 97 bpm
